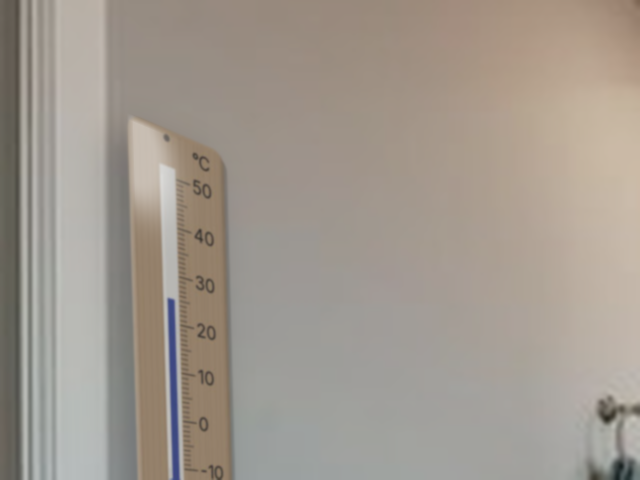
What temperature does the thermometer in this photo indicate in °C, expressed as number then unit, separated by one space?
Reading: 25 °C
